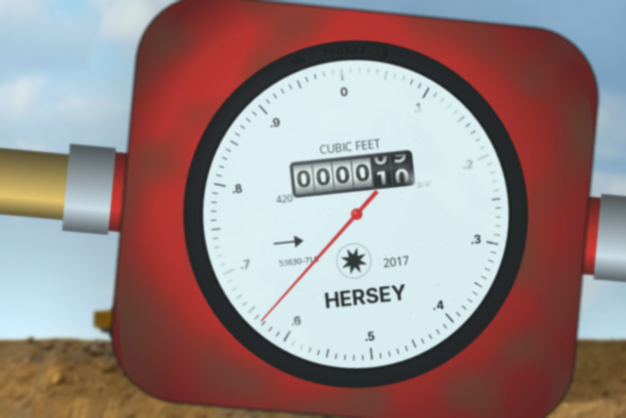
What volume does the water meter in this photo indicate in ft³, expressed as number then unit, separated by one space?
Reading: 9.63 ft³
